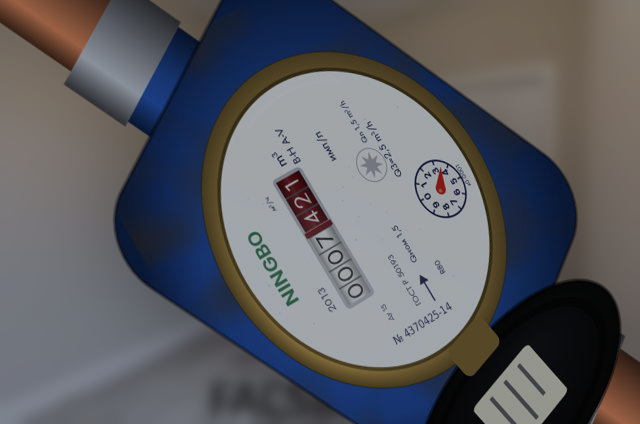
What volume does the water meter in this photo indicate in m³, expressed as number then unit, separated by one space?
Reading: 7.4213 m³
